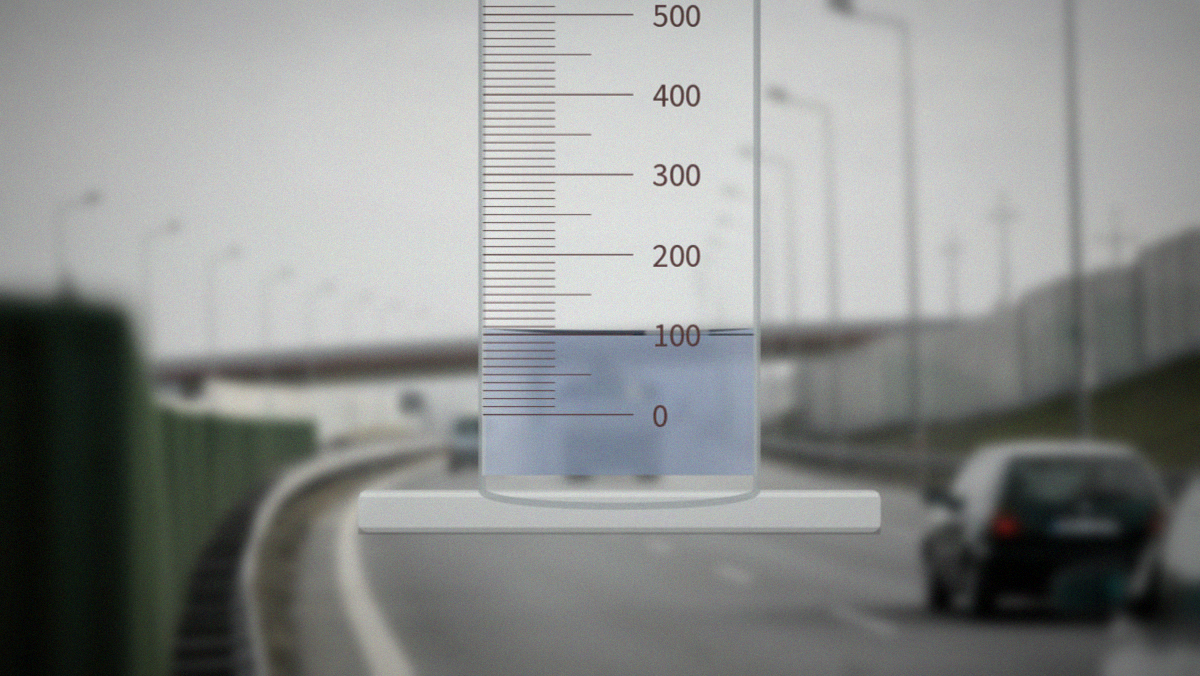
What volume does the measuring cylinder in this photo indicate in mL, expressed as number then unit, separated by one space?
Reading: 100 mL
